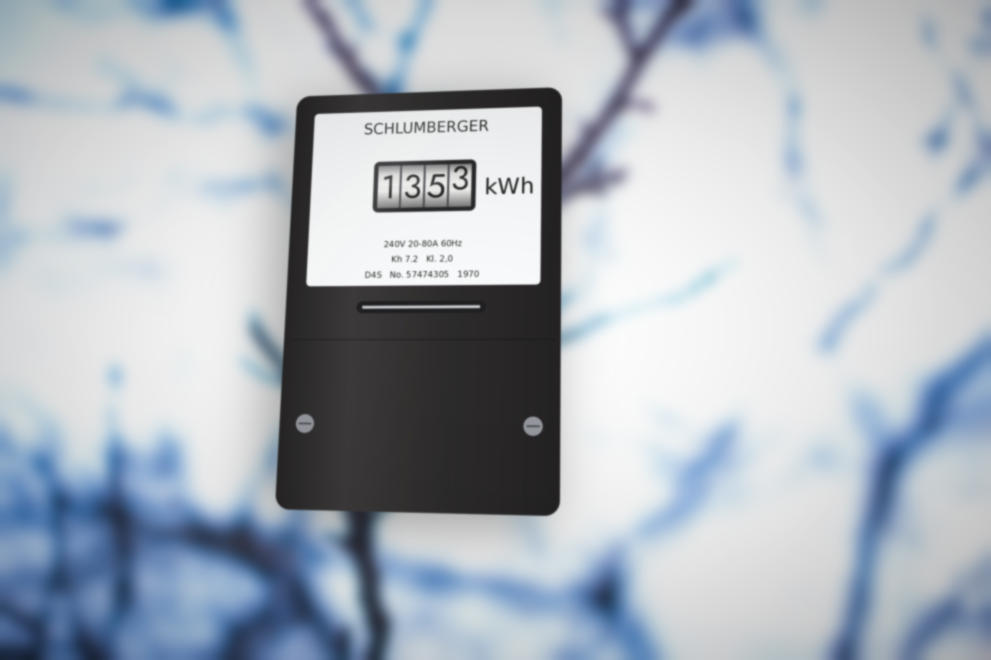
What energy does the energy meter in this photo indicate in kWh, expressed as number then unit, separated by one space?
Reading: 1353 kWh
